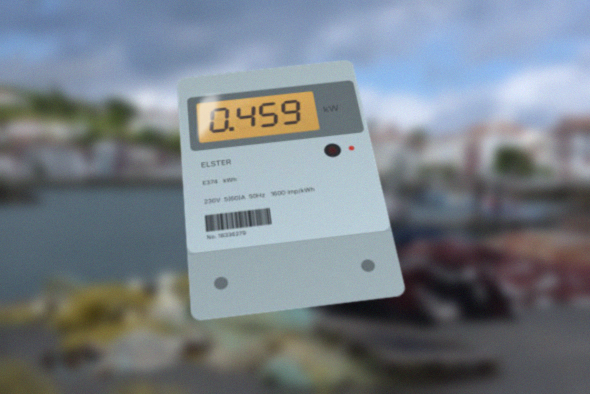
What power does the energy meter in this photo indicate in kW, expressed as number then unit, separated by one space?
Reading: 0.459 kW
